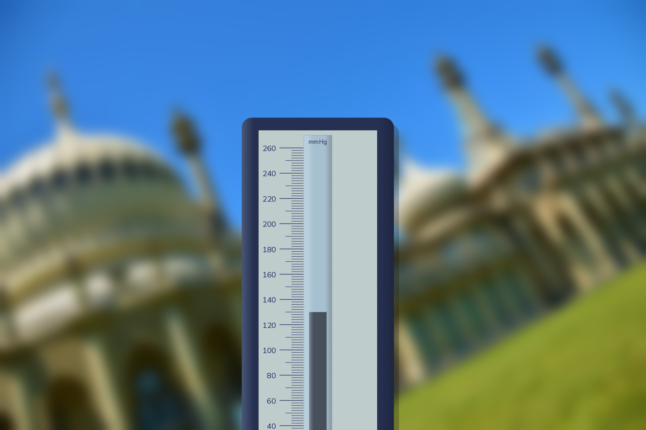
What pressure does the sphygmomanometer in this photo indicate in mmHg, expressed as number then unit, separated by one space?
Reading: 130 mmHg
